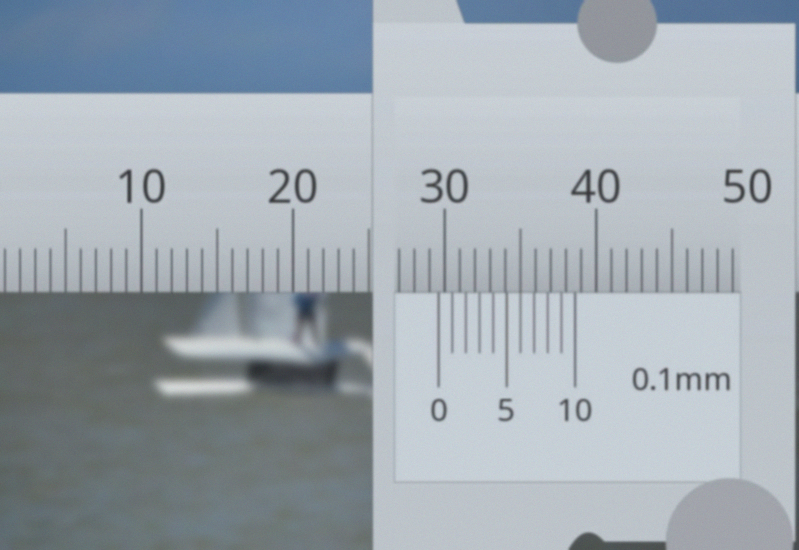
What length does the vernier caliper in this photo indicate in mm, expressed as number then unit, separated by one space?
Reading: 29.6 mm
